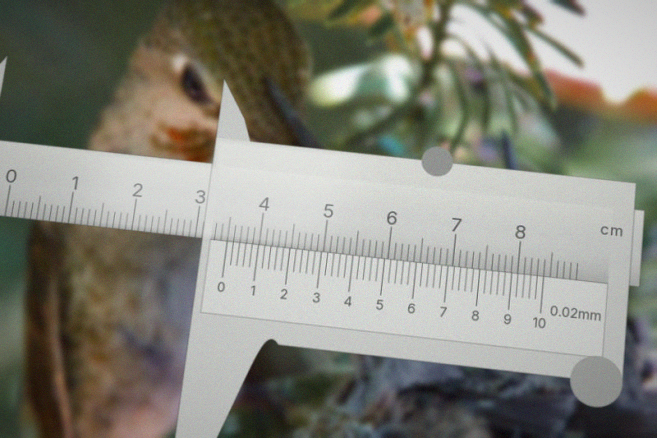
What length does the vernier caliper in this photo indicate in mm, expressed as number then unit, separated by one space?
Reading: 35.0 mm
